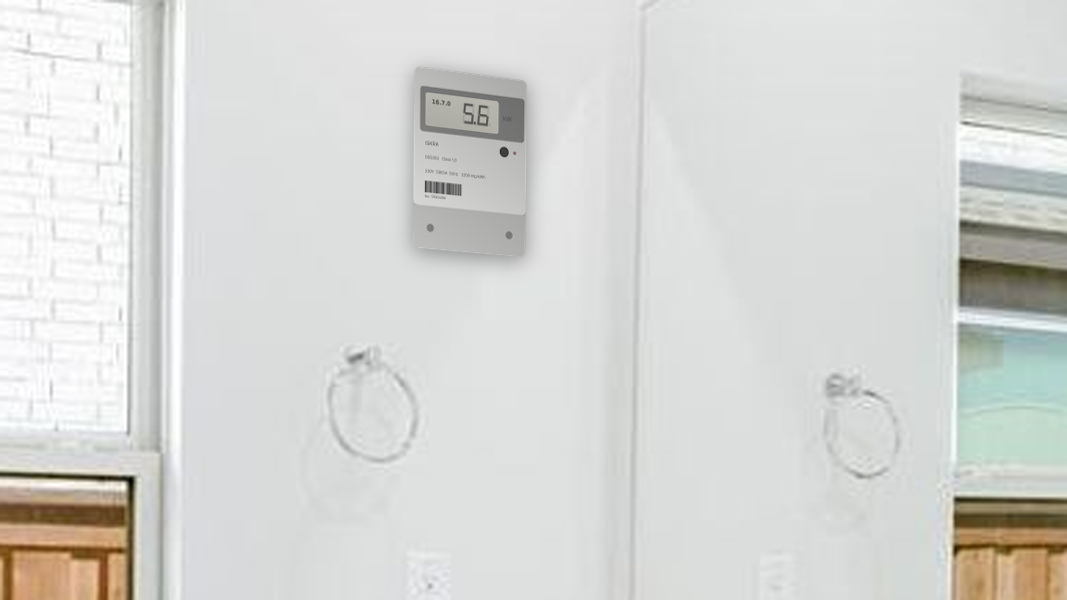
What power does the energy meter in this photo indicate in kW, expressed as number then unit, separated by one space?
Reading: 5.6 kW
